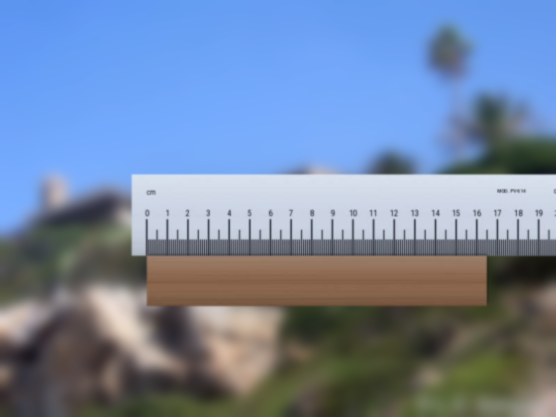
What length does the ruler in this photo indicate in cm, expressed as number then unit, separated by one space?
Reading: 16.5 cm
